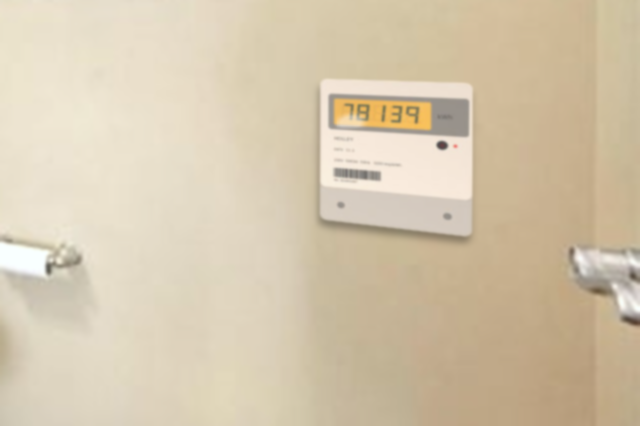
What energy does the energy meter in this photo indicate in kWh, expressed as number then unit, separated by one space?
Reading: 78139 kWh
